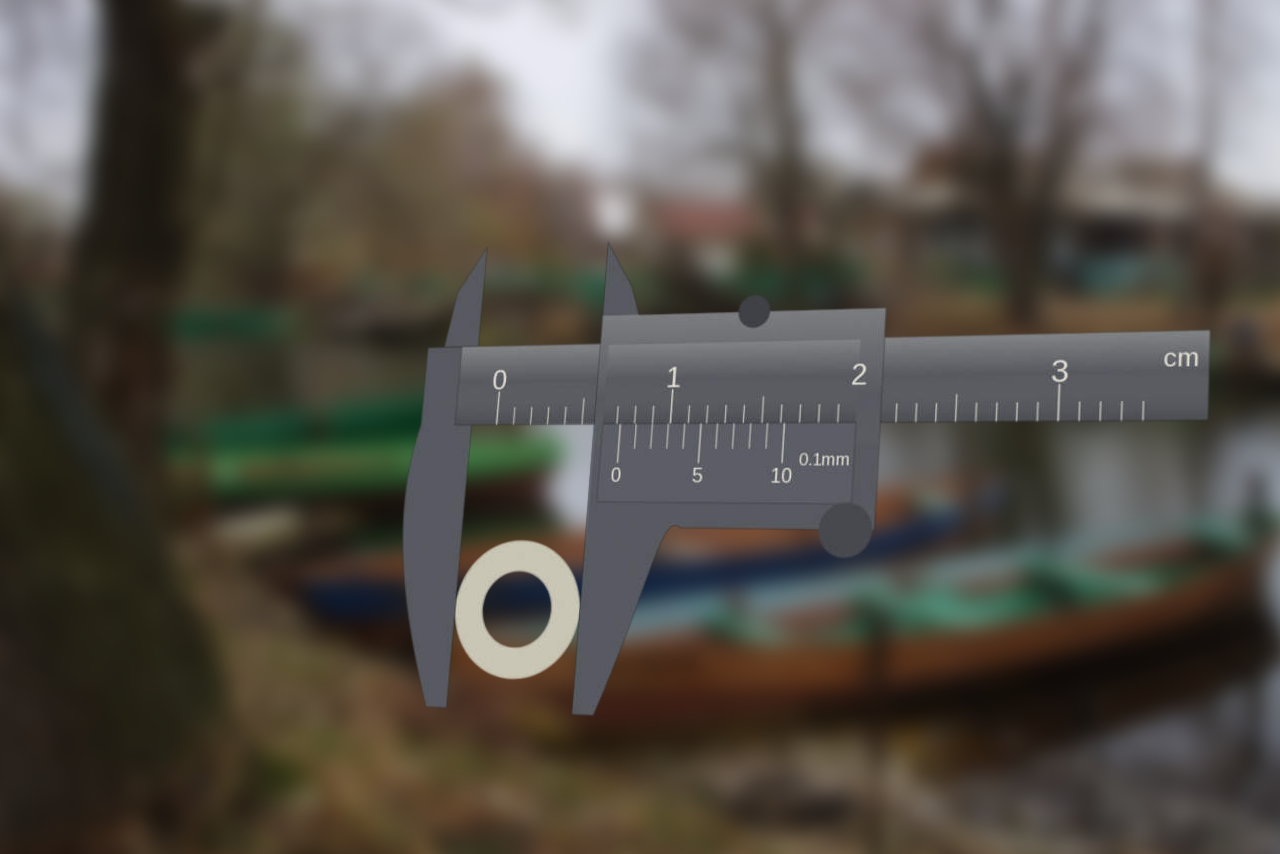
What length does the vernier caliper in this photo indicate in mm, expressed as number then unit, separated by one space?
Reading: 7.2 mm
